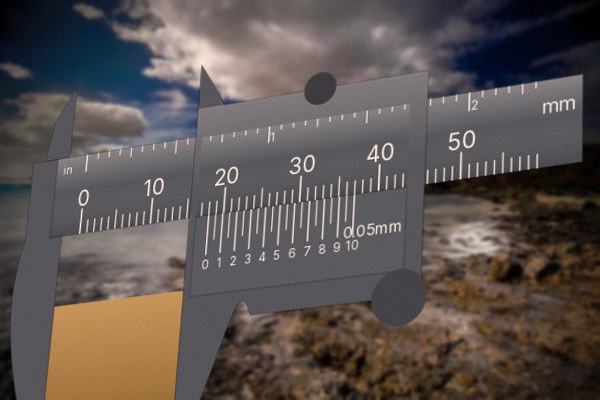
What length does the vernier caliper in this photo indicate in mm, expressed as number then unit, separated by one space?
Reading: 18.0 mm
